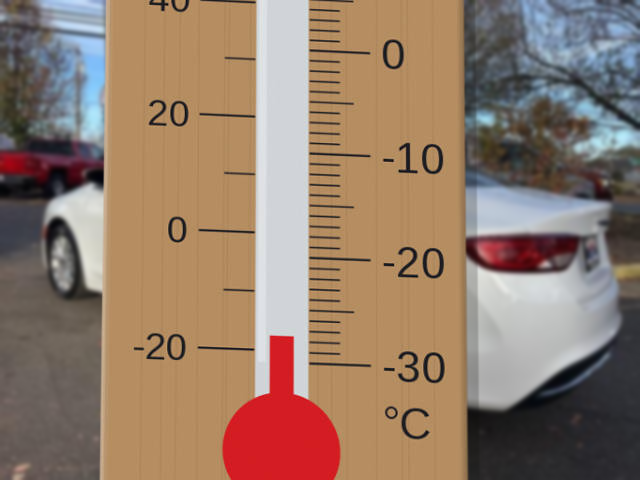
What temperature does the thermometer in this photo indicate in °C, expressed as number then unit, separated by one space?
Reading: -27.5 °C
